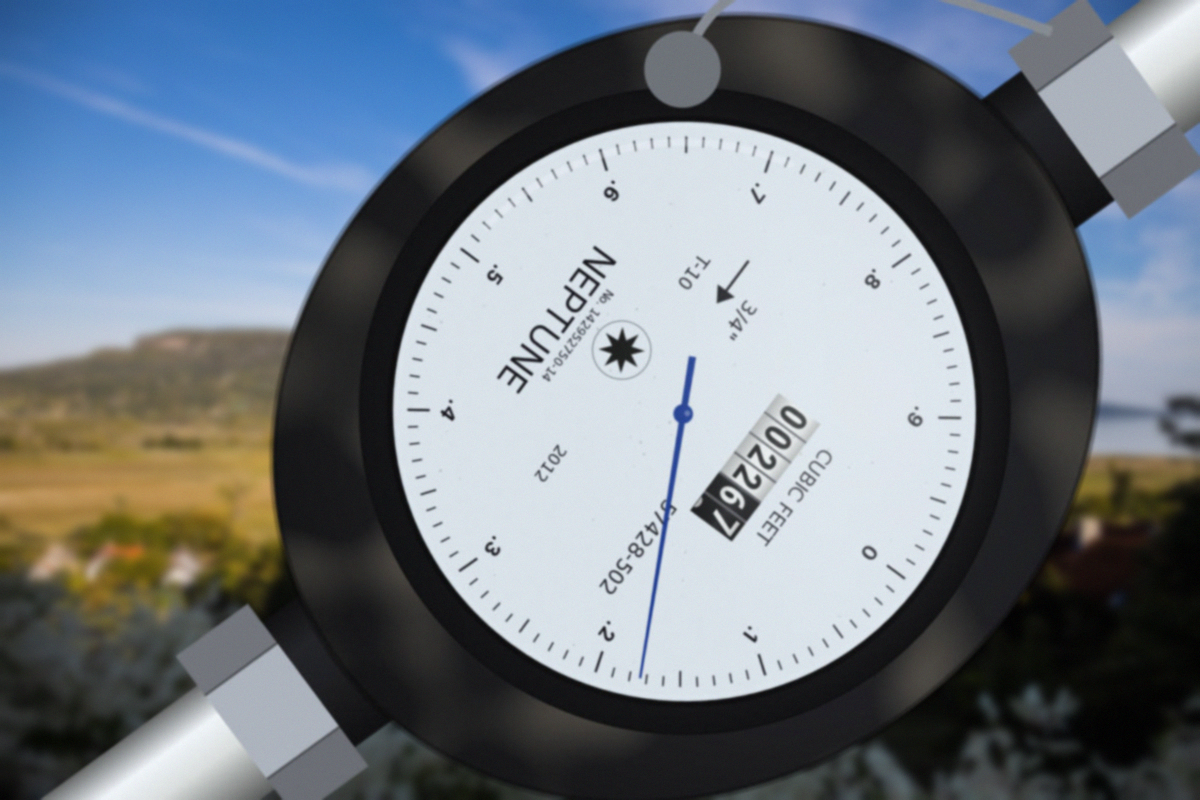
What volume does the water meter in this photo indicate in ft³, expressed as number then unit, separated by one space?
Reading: 2267.17 ft³
